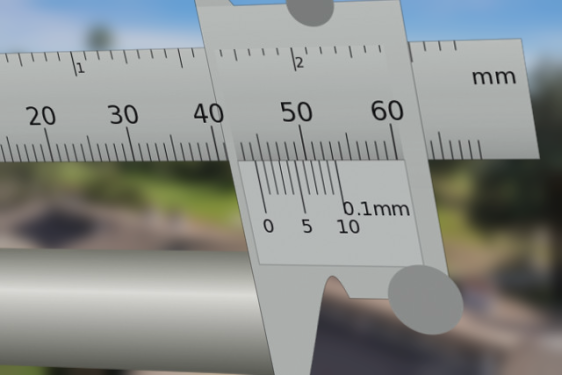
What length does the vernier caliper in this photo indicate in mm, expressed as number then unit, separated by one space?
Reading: 44.2 mm
